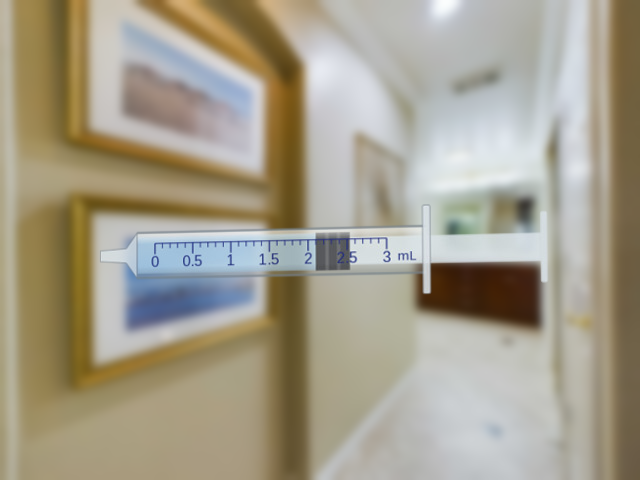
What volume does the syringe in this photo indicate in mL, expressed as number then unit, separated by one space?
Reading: 2.1 mL
